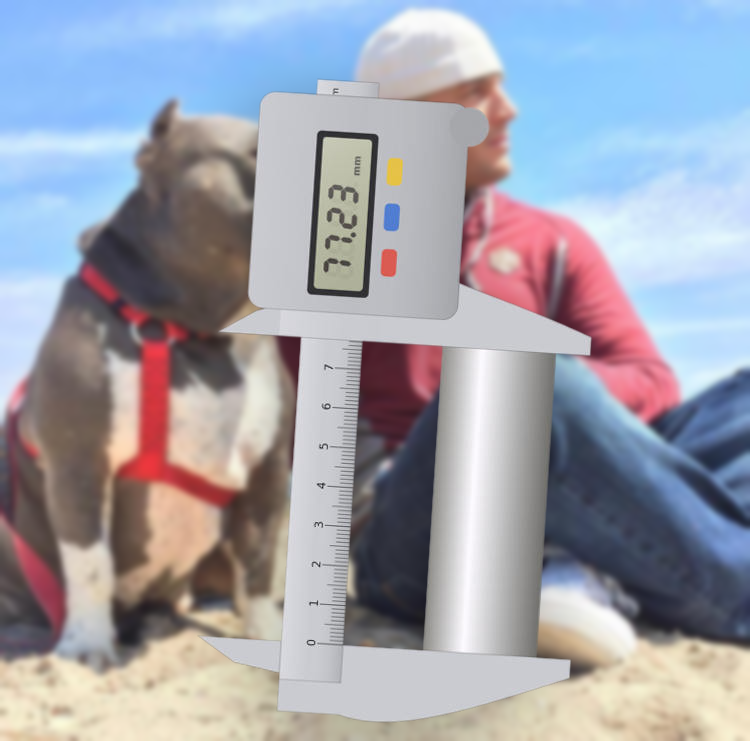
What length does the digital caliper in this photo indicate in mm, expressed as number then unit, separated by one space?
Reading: 77.23 mm
